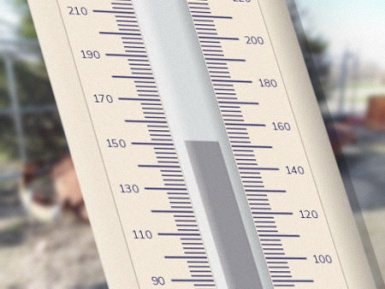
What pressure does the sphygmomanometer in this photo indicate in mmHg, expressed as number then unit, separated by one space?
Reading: 152 mmHg
